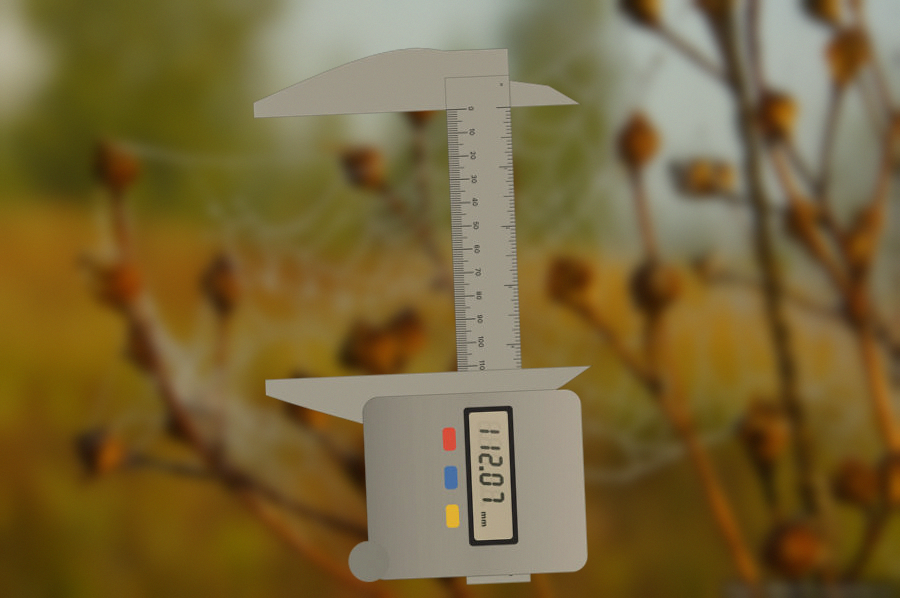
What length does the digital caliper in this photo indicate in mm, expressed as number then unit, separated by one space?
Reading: 112.07 mm
